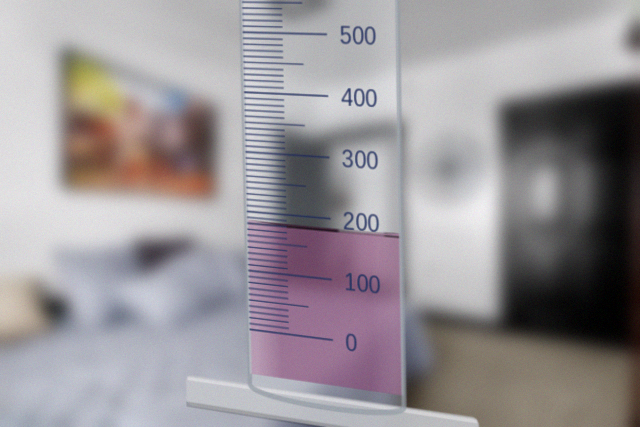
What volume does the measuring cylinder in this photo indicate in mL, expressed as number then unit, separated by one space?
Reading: 180 mL
